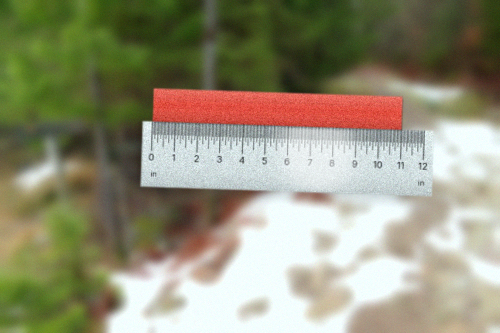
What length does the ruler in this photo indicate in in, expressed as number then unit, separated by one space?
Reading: 11 in
